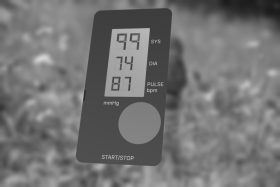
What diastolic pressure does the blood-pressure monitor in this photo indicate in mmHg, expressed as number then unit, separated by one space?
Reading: 74 mmHg
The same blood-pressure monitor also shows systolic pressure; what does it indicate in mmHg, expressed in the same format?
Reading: 99 mmHg
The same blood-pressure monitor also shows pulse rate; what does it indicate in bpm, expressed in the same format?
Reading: 87 bpm
